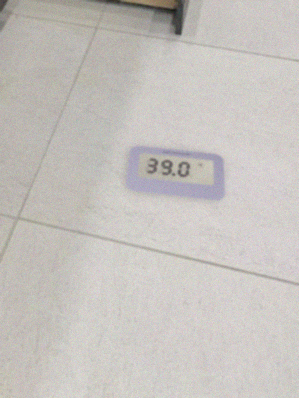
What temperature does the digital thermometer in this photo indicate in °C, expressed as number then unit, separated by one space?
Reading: 39.0 °C
